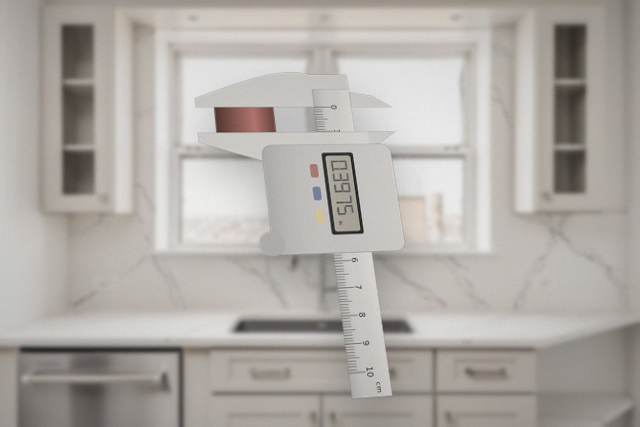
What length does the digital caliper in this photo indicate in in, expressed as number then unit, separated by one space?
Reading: 0.3975 in
